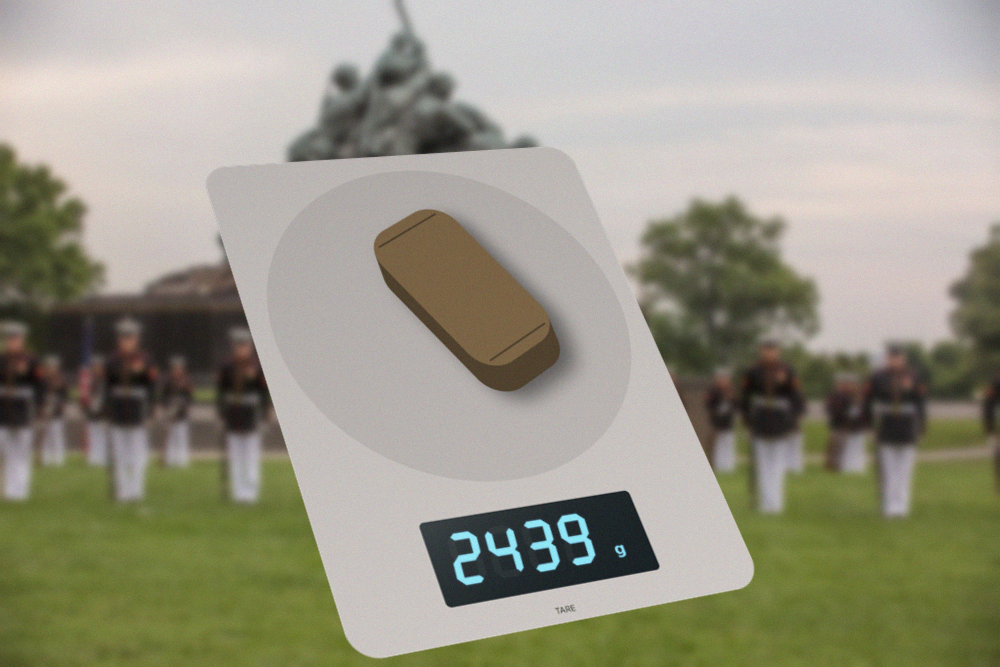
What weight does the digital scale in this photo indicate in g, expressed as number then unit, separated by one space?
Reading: 2439 g
